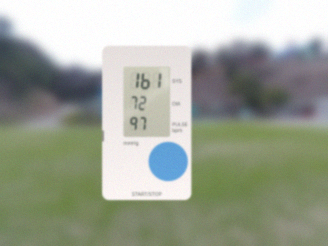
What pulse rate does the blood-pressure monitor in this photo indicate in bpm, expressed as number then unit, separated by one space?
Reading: 97 bpm
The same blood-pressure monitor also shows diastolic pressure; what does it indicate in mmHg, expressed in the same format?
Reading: 72 mmHg
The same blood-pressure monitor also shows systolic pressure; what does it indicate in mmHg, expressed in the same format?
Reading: 161 mmHg
